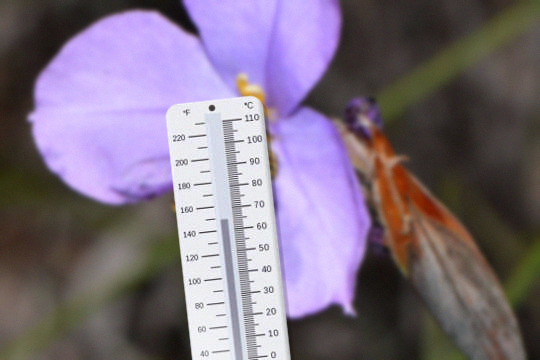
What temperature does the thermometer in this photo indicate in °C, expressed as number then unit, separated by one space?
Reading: 65 °C
